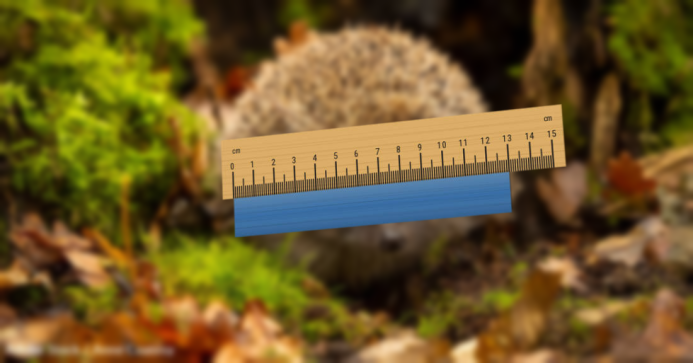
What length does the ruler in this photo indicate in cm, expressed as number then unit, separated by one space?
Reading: 13 cm
